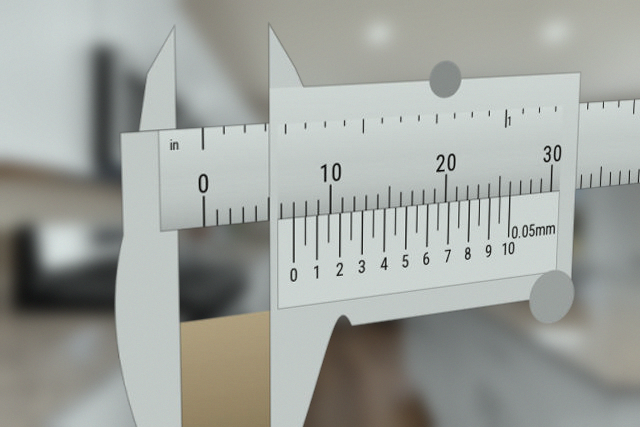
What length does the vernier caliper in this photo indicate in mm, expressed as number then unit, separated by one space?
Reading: 7.0 mm
